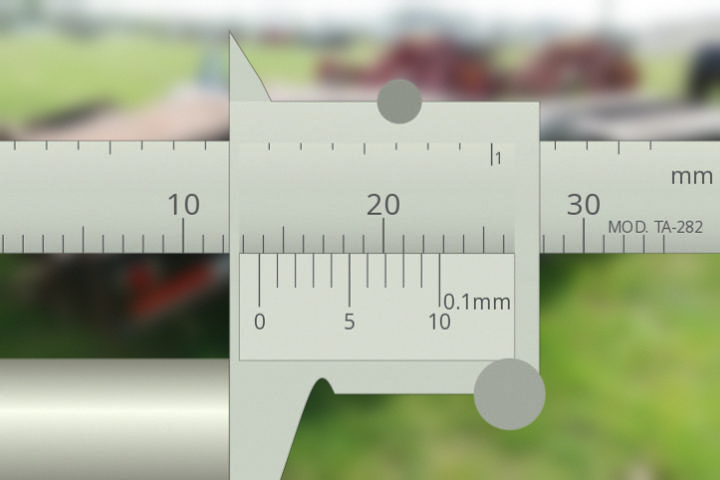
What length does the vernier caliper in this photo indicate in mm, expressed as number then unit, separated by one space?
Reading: 13.8 mm
